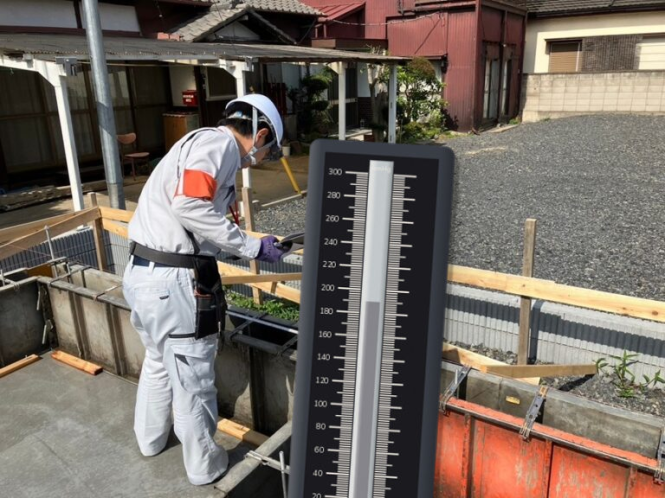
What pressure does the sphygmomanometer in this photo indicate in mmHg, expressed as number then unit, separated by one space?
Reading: 190 mmHg
